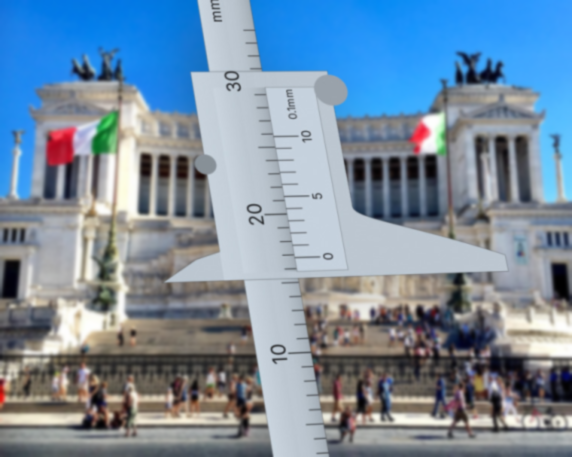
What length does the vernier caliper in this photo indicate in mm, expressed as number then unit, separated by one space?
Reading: 16.8 mm
